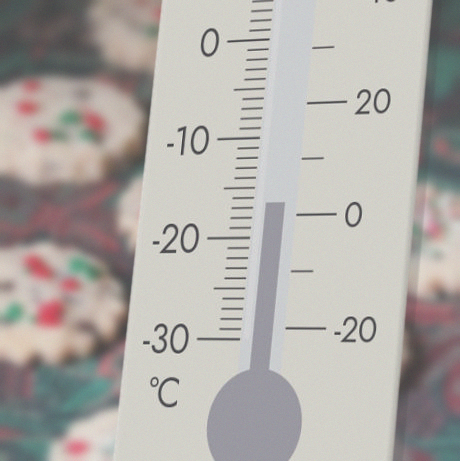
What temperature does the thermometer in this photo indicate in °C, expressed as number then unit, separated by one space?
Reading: -16.5 °C
